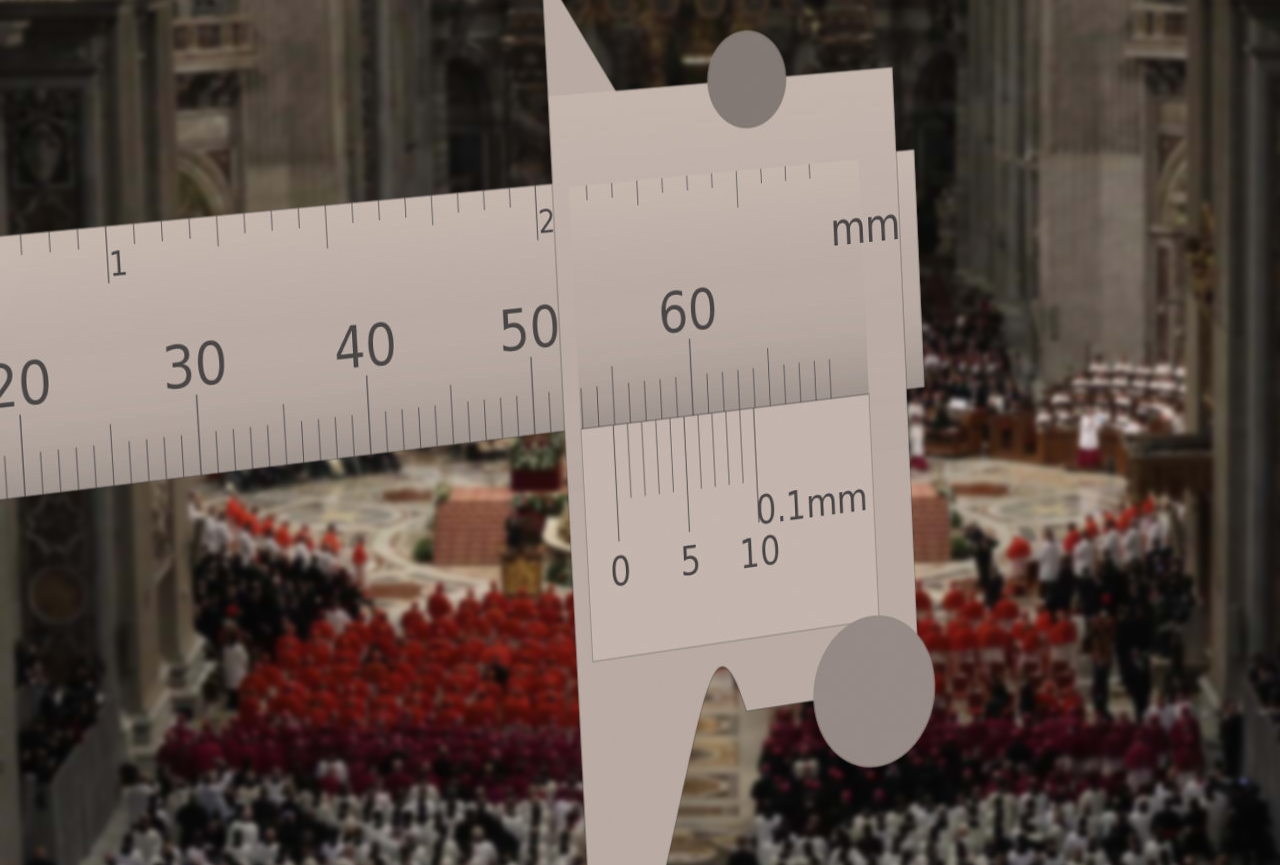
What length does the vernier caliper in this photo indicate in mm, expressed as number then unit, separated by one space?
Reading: 54.9 mm
